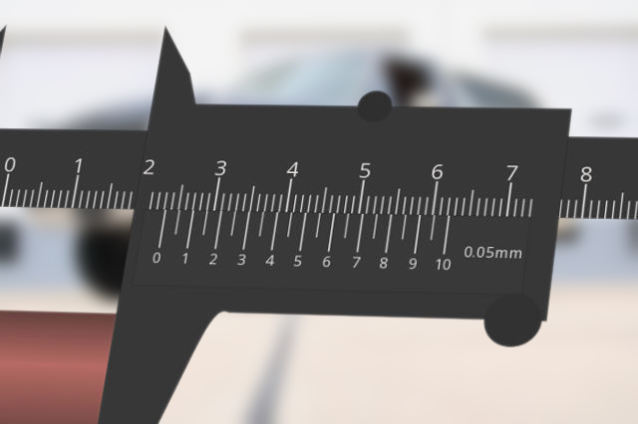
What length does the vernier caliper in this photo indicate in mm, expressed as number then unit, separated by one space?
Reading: 23.2 mm
